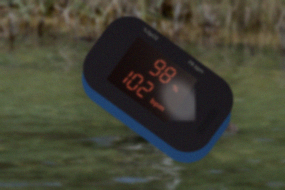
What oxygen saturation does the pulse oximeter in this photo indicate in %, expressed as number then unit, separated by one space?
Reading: 98 %
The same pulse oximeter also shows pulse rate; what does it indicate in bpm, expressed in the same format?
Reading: 102 bpm
